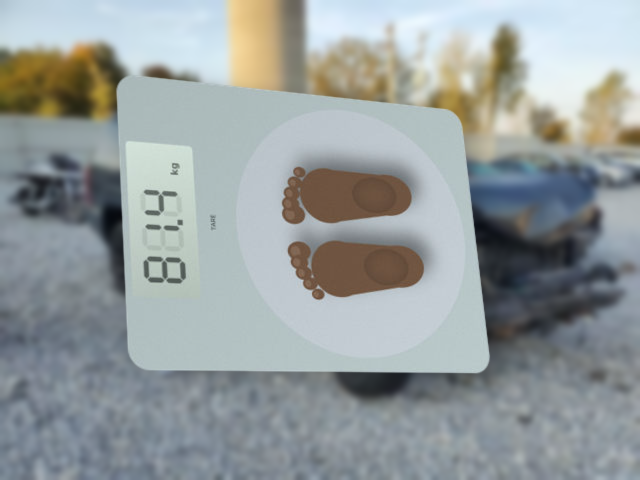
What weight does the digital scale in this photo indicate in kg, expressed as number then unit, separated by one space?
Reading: 81.4 kg
